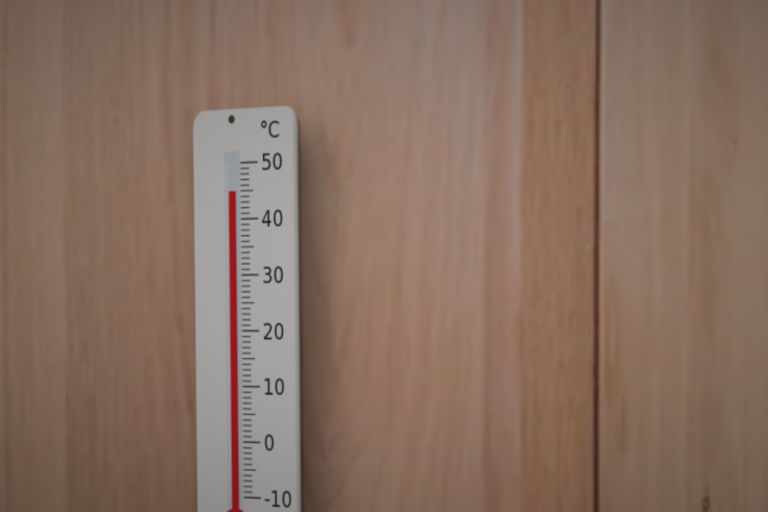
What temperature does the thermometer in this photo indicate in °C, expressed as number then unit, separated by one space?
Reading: 45 °C
